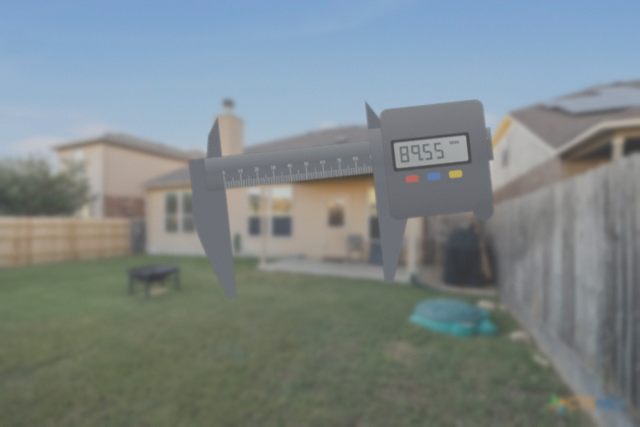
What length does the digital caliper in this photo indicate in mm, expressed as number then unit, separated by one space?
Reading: 89.55 mm
